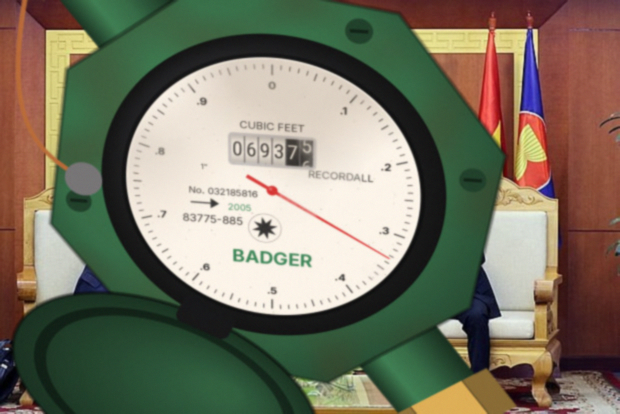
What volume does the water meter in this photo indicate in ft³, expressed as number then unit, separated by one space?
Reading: 69375.33 ft³
